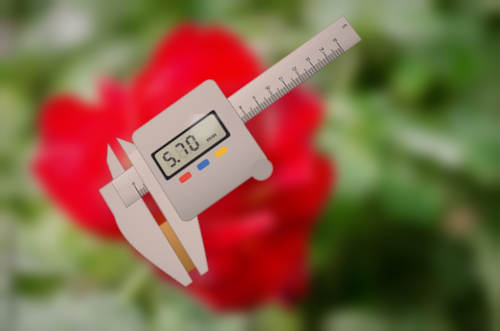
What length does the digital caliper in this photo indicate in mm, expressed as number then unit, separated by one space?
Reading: 5.70 mm
